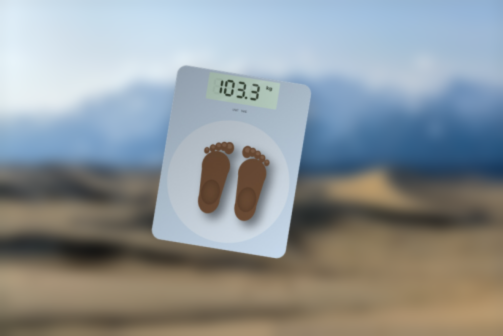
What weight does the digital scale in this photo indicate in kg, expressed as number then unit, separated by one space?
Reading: 103.3 kg
